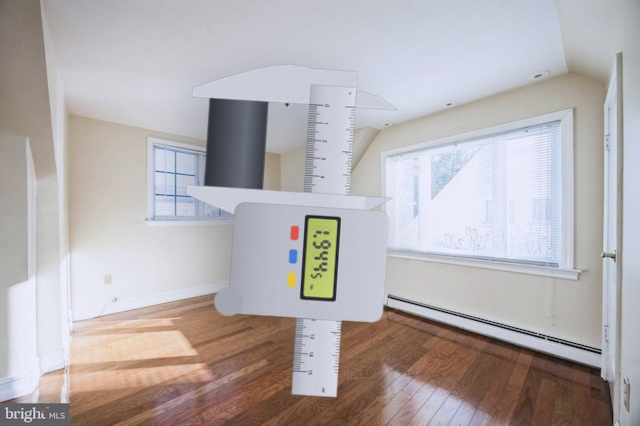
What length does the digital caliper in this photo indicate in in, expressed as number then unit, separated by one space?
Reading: 1.9445 in
